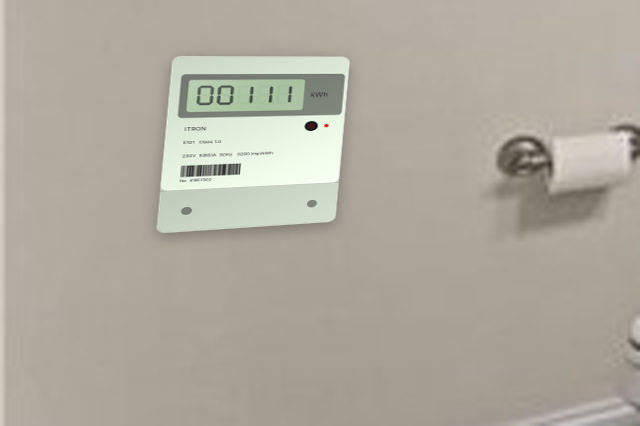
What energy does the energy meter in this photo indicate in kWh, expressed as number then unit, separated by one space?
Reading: 111 kWh
